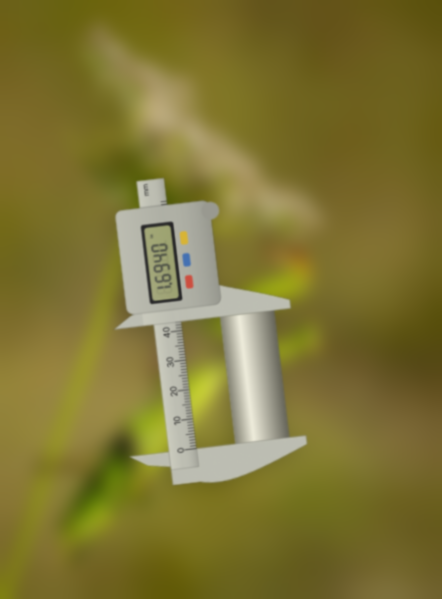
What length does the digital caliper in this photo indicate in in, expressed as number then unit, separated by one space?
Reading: 1.6940 in
